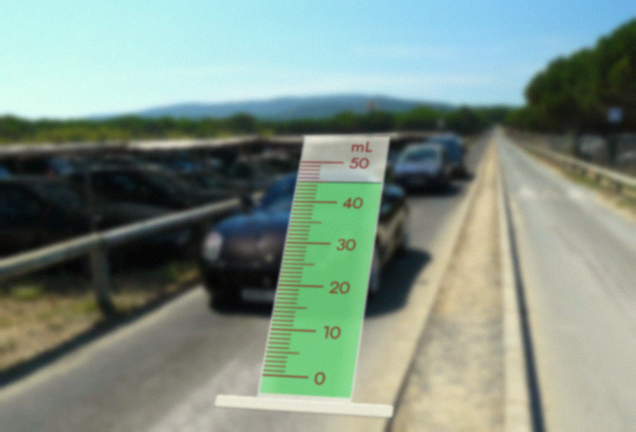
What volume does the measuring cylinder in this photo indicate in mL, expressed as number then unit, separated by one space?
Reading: 45 mL
